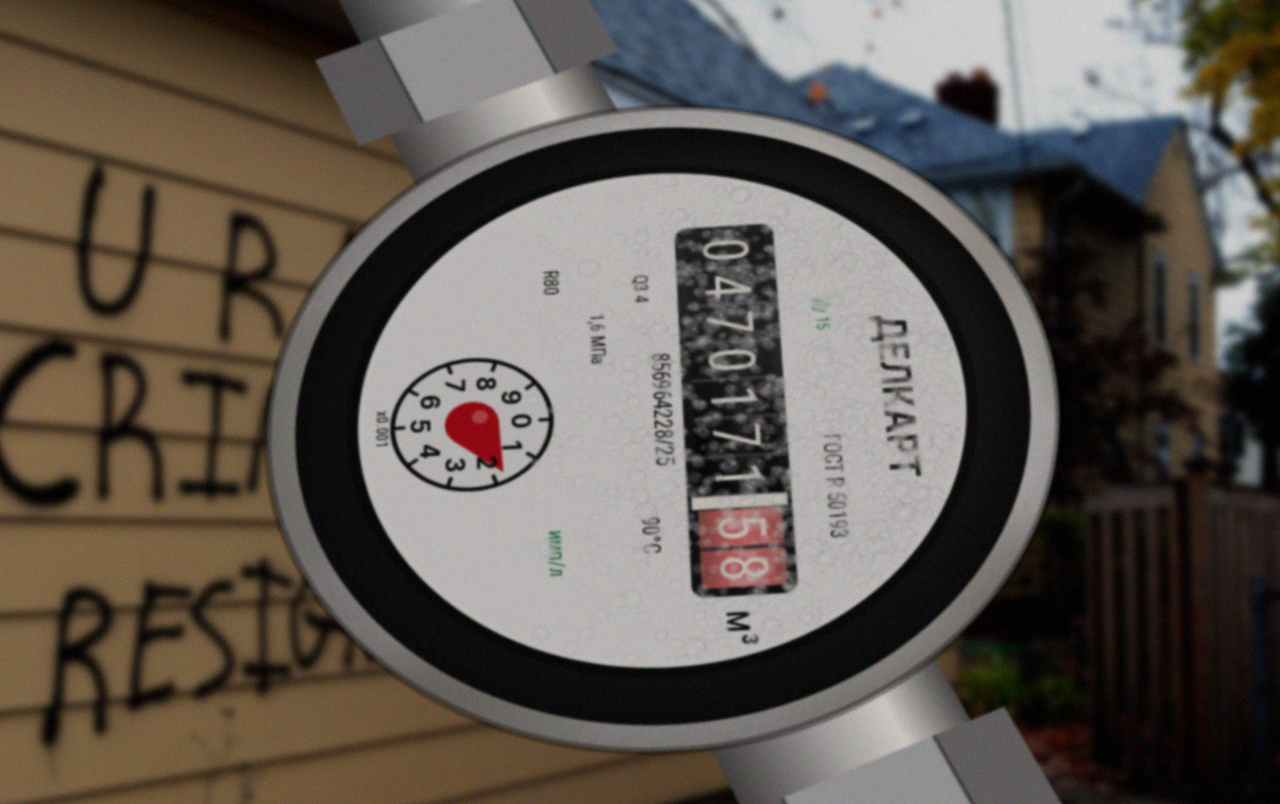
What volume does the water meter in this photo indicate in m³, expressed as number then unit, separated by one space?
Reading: 470171.581 m³
